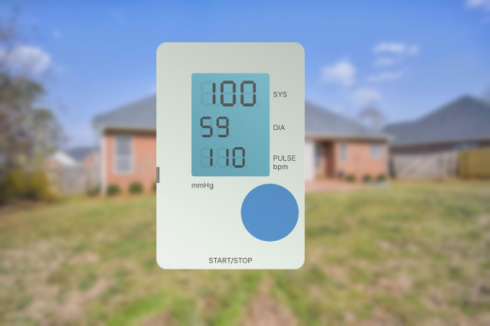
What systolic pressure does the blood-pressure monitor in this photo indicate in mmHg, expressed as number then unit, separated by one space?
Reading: 100 mmHg
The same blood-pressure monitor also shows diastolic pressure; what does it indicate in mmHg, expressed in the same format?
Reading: 59 mmHg
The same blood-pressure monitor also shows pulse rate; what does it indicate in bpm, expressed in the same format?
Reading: 110 bpm
